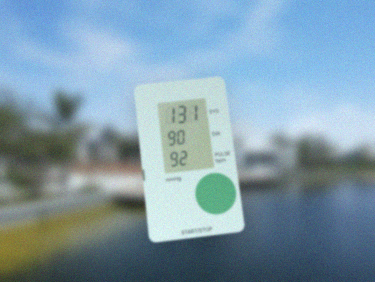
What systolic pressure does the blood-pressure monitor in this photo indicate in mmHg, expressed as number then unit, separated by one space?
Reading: 131 mmHg
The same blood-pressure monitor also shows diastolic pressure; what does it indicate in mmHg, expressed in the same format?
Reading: 90 mmHg
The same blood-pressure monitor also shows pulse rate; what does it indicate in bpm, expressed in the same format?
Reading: 92 bpm
